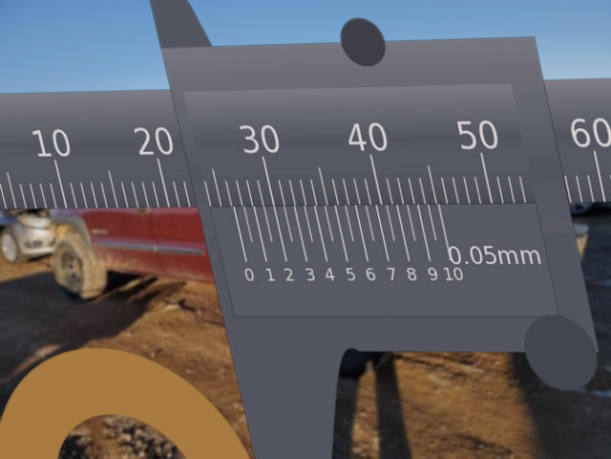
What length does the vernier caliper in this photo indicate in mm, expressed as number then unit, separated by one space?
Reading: 26.2 mm
